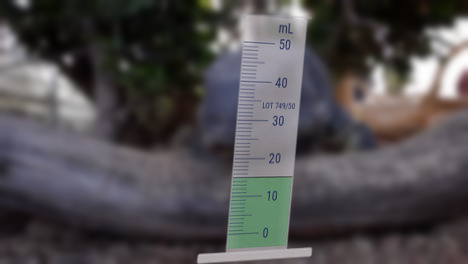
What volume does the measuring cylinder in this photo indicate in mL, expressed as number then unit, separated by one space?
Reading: 15 mL
